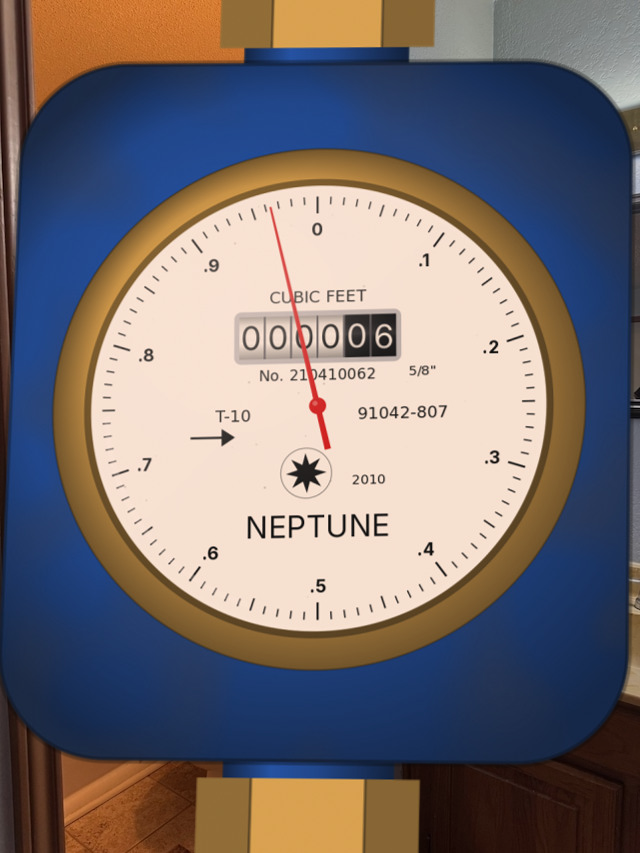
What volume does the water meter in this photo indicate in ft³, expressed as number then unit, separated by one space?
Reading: 5.96 ft³
